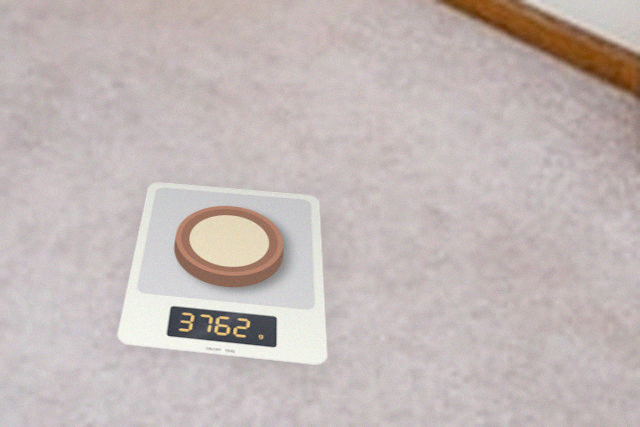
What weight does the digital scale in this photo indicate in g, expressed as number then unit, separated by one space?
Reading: 3762 g
